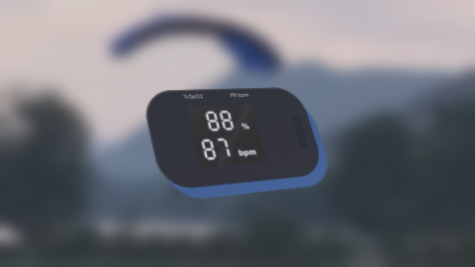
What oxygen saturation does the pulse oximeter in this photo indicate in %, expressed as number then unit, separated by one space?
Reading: 88 %
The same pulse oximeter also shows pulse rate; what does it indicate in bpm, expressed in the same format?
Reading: 87 bpm
